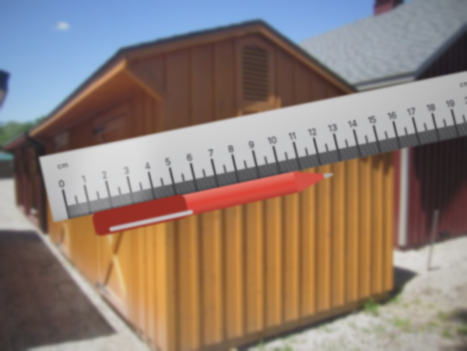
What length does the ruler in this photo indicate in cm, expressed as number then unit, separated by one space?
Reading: 11.5 cm
